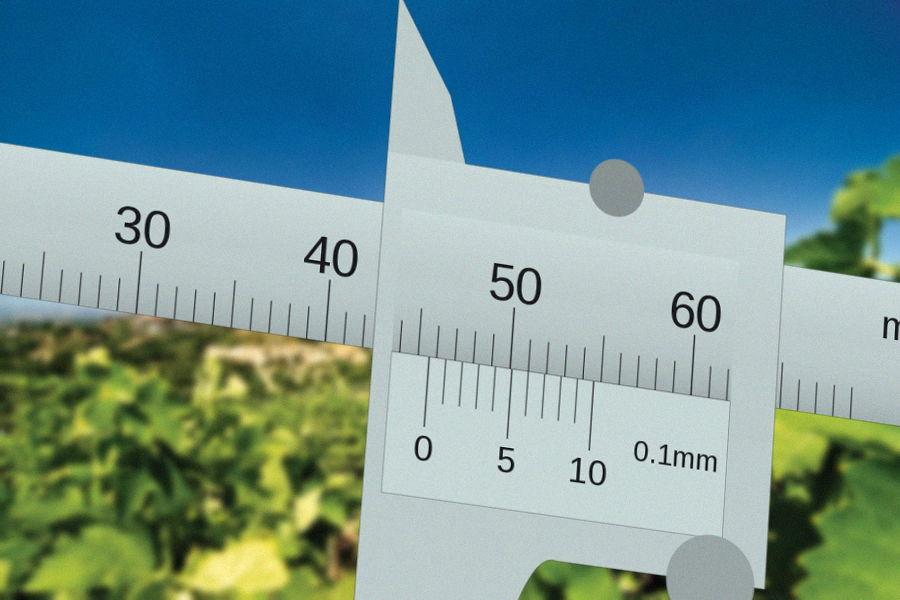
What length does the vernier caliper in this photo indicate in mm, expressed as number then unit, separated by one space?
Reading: 45.6 mm
